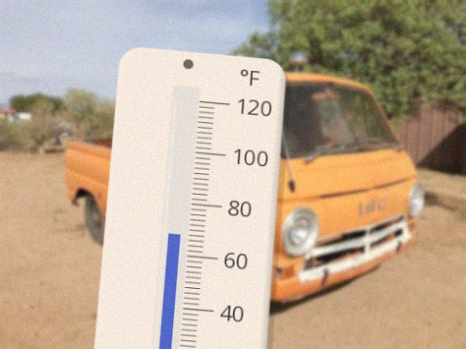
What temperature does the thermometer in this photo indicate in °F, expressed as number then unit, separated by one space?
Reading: 68 °F
